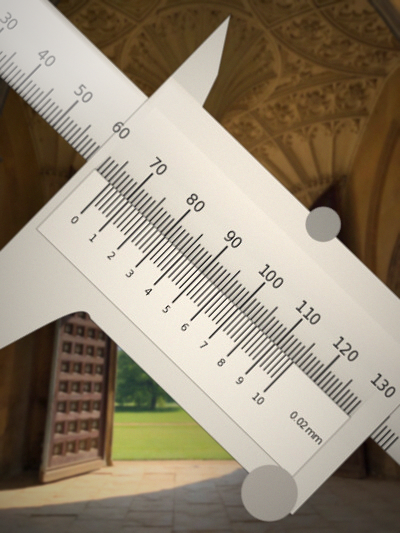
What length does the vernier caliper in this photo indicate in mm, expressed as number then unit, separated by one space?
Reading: 65.5 mm
